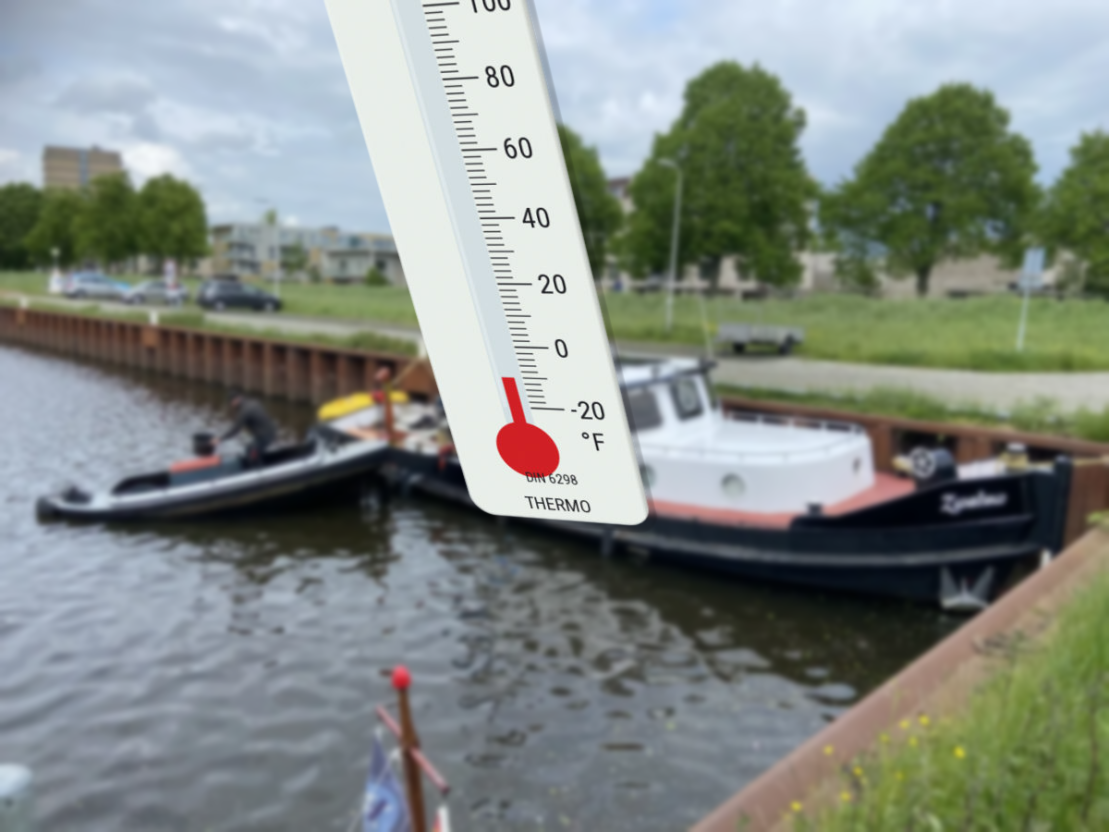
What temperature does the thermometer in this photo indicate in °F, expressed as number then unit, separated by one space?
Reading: -10 °F
